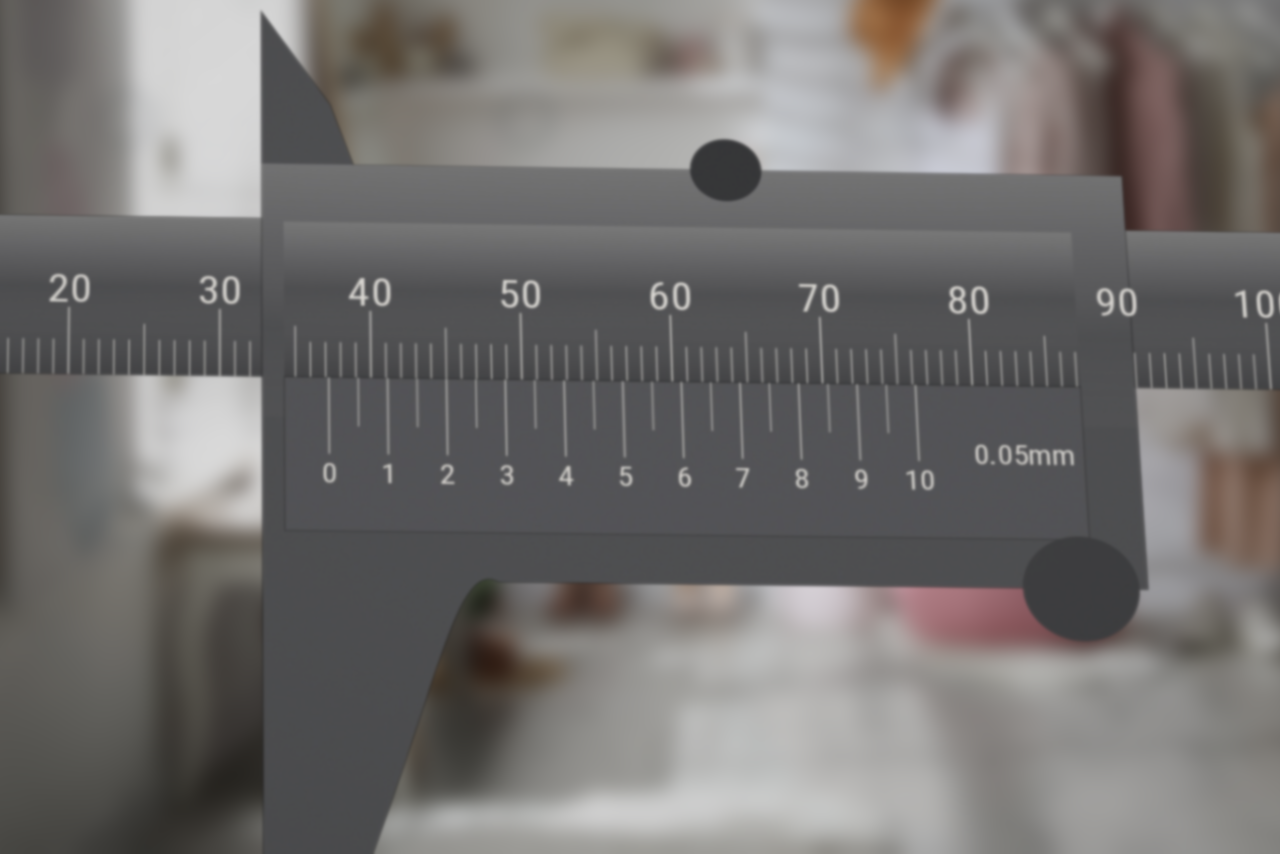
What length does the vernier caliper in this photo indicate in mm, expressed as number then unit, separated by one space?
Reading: 37.2 mm
